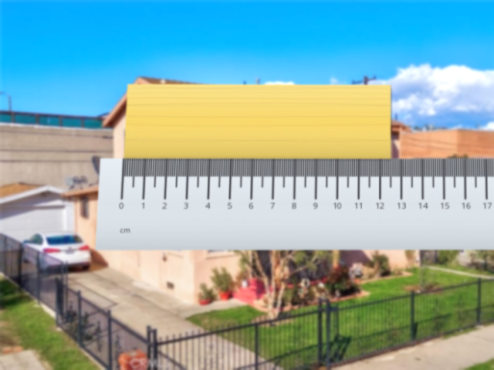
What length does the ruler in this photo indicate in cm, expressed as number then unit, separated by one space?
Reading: 12.5 cm
